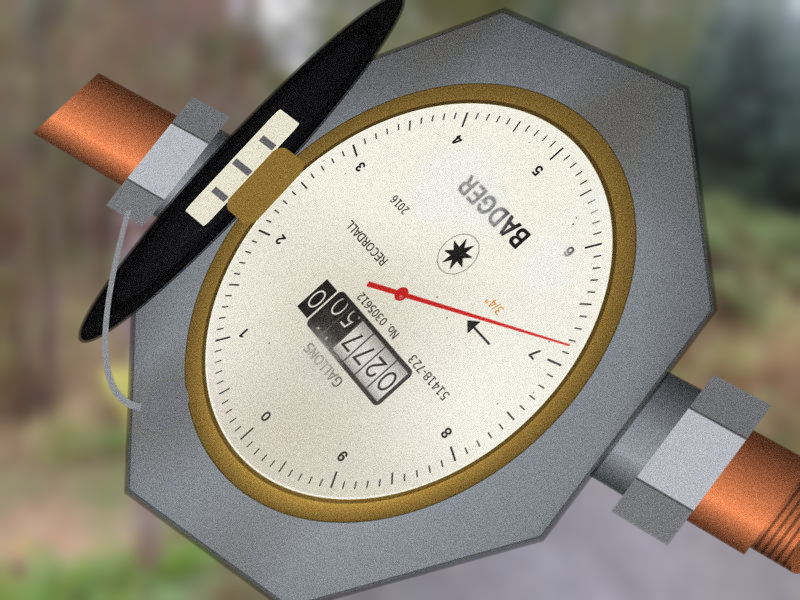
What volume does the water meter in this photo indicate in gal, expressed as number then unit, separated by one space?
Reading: 277496.8 gal
